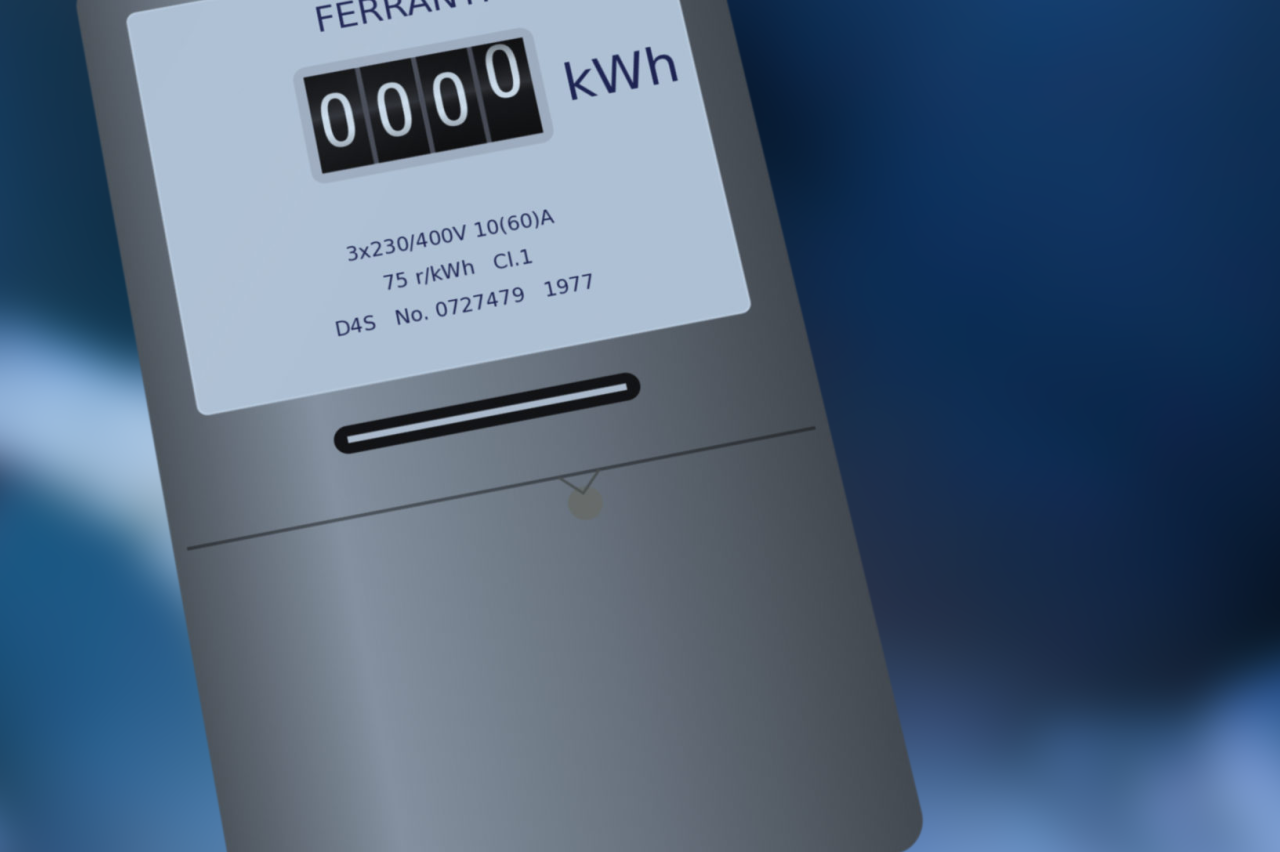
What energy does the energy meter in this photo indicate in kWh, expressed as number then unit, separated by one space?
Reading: 0 kWh
